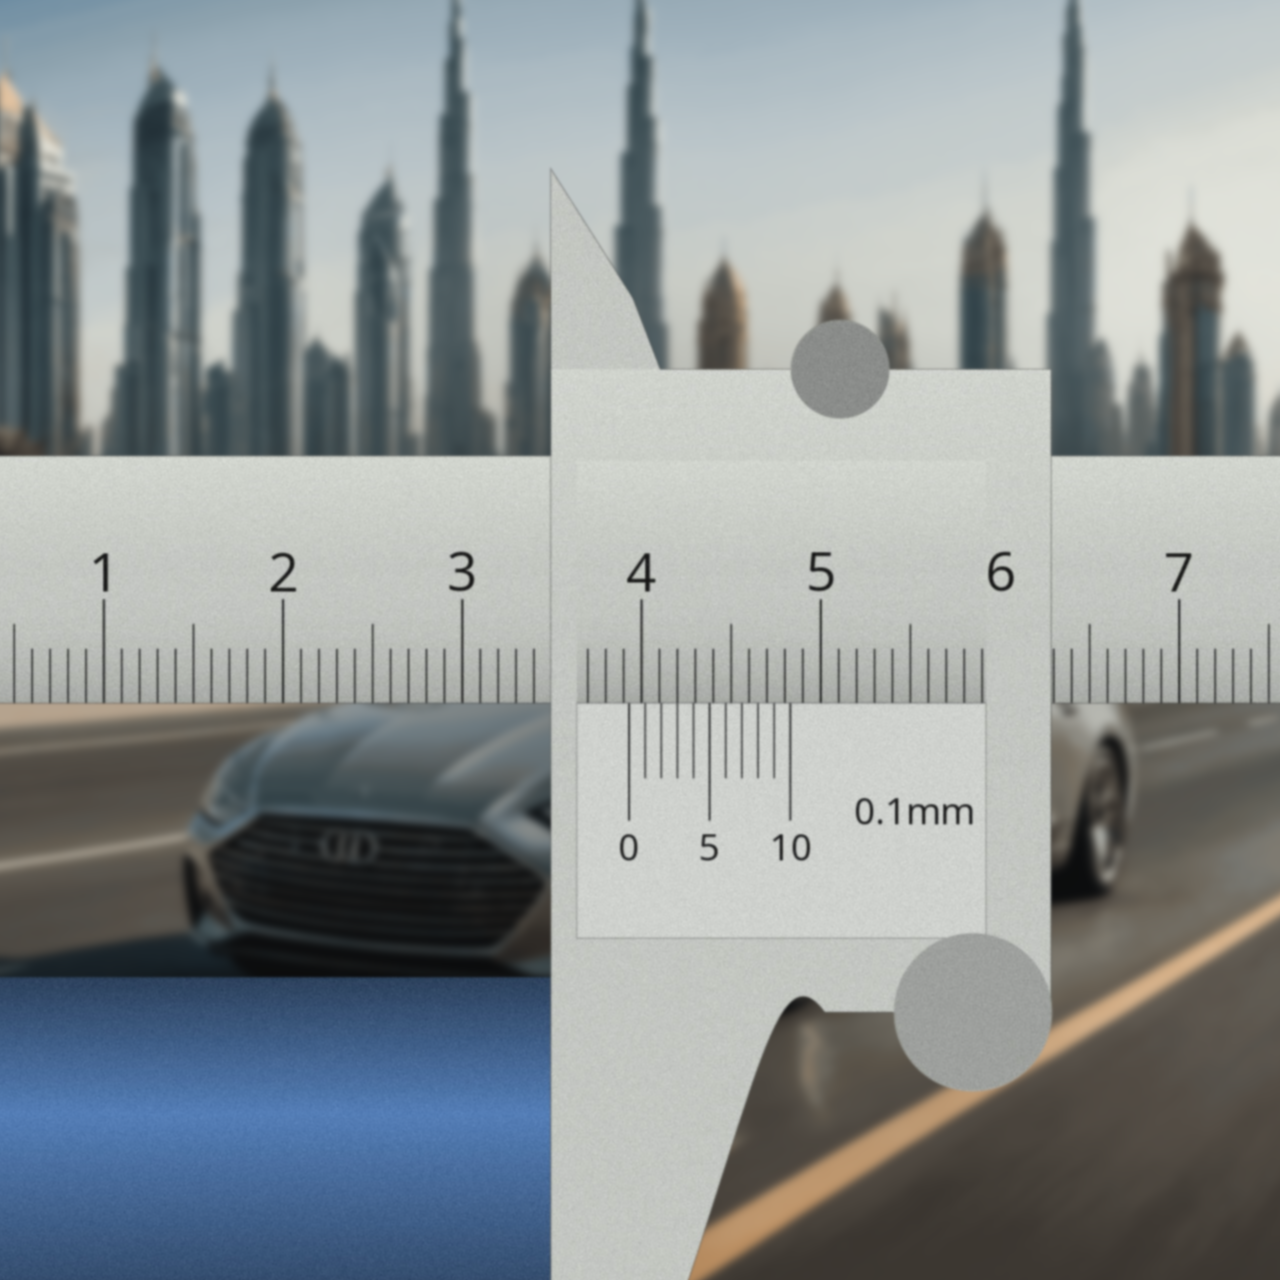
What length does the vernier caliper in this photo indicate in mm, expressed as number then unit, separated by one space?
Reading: 39.3 mm
